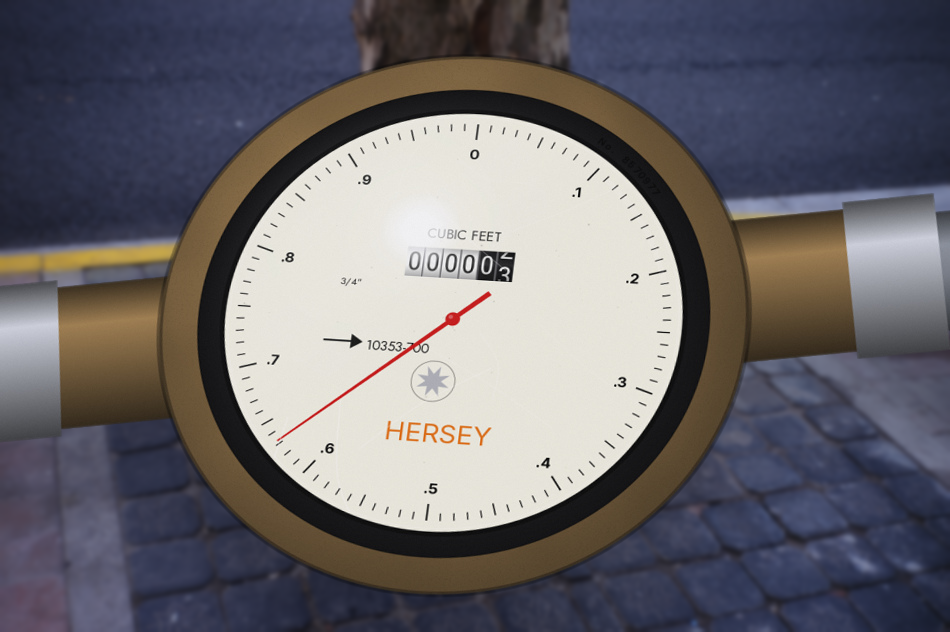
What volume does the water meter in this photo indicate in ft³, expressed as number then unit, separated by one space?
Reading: 2.63 ft³
